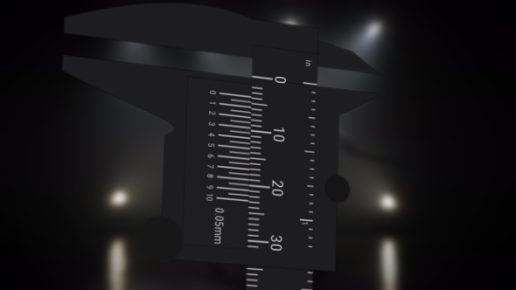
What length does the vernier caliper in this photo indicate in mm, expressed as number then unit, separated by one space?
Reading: 3.8 mm
